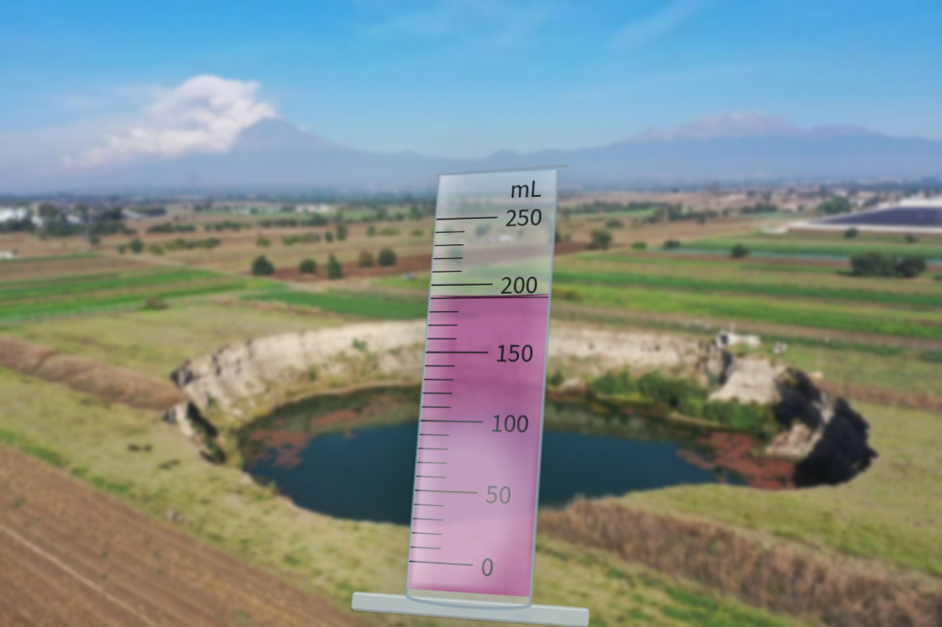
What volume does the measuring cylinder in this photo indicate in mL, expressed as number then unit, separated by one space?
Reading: 190 mL
